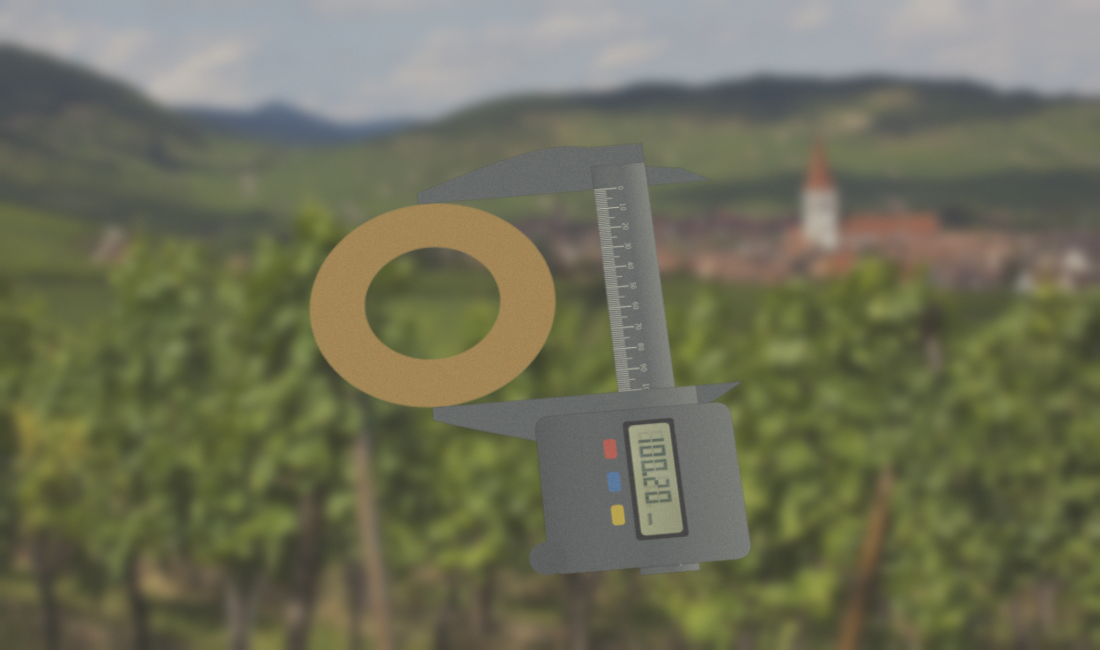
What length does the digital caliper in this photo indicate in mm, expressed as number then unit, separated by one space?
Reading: 100.20 mm
